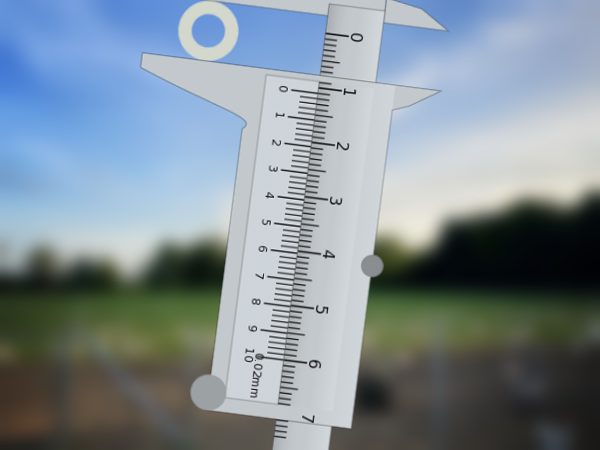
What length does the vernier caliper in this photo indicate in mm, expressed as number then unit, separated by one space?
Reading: 11.0 mm
